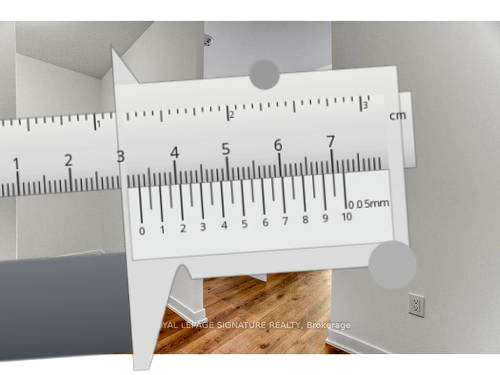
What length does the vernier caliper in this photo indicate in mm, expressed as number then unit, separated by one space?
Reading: 33.0 mm
